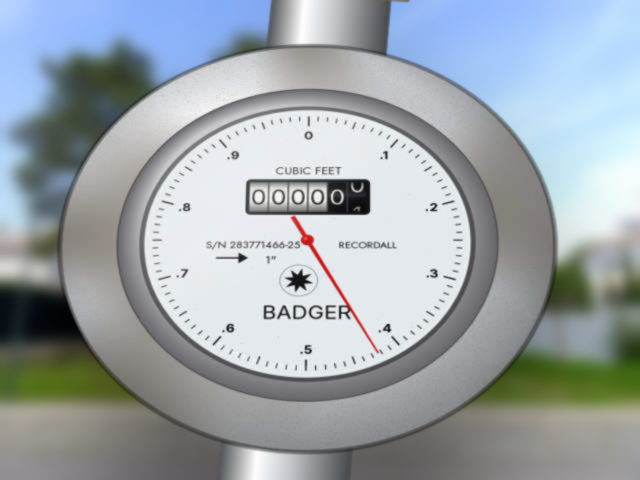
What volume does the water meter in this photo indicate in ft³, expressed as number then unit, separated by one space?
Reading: 0.42 ft³
